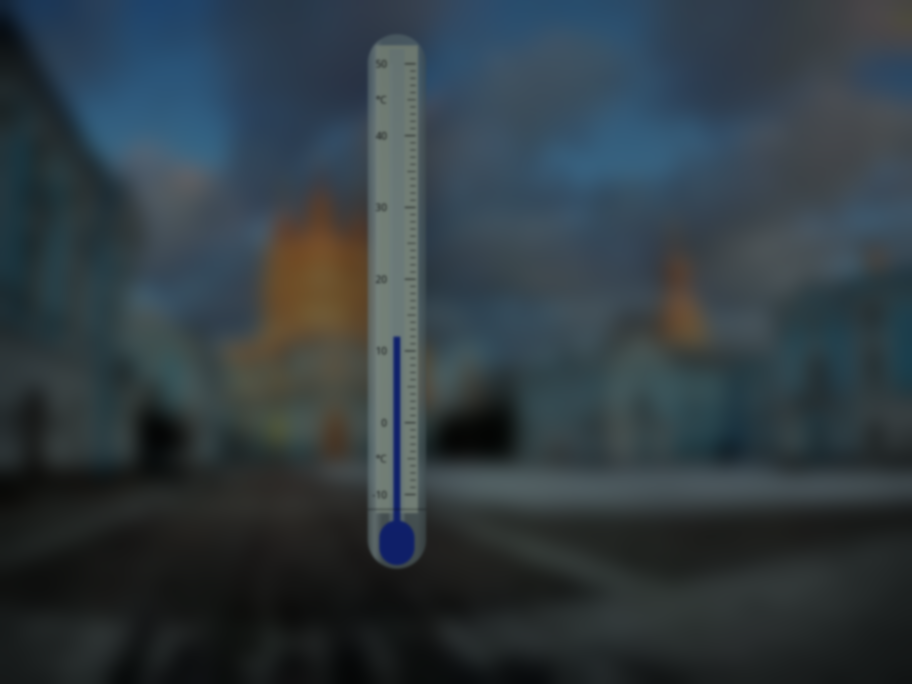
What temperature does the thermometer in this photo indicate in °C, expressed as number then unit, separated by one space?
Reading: 12 °C
